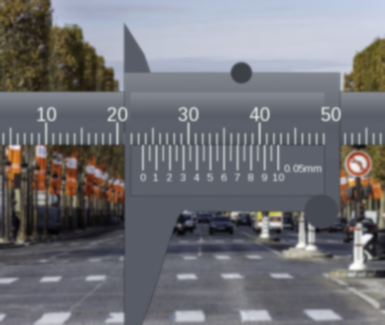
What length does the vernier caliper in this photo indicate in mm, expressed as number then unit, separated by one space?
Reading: 23.6 mm
